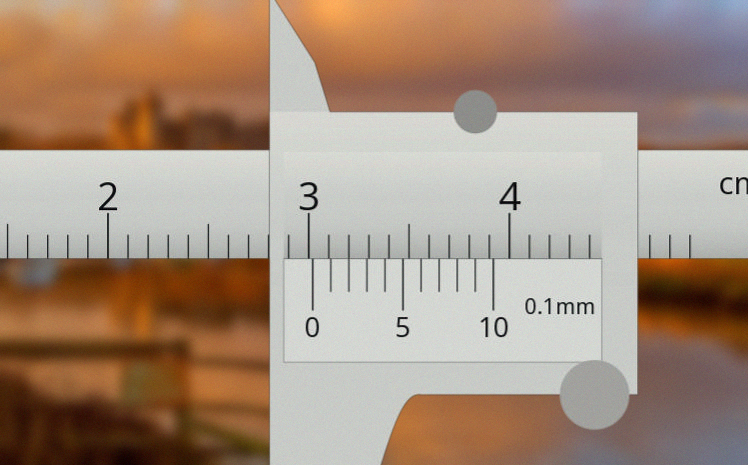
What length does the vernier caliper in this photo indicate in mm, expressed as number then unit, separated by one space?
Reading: 30.2 mm
